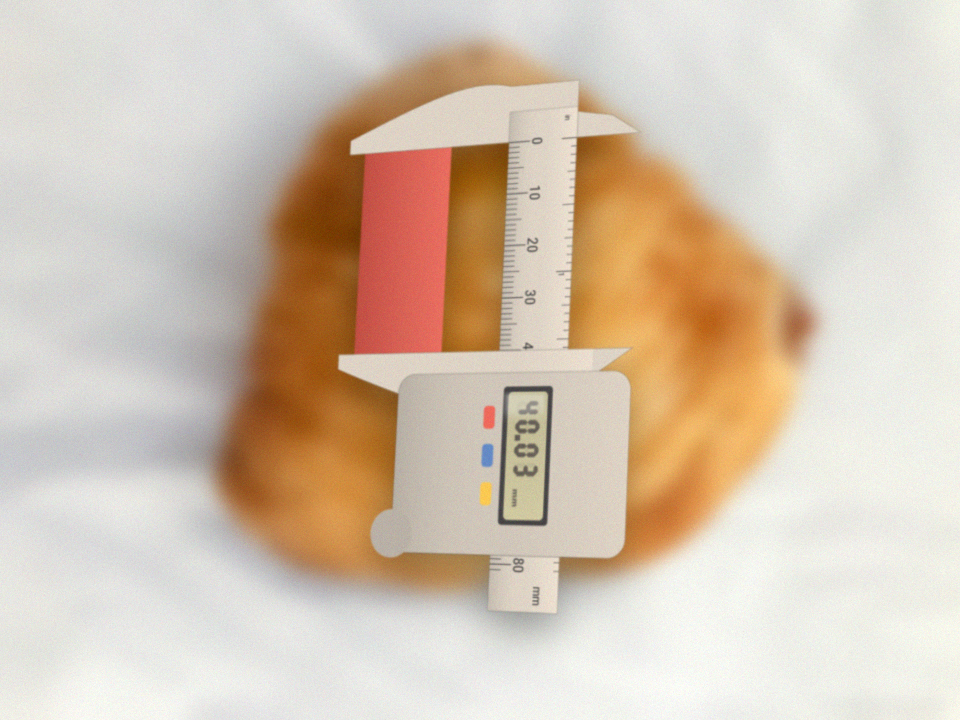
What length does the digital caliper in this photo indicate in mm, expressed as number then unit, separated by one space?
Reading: 40.03 mm
